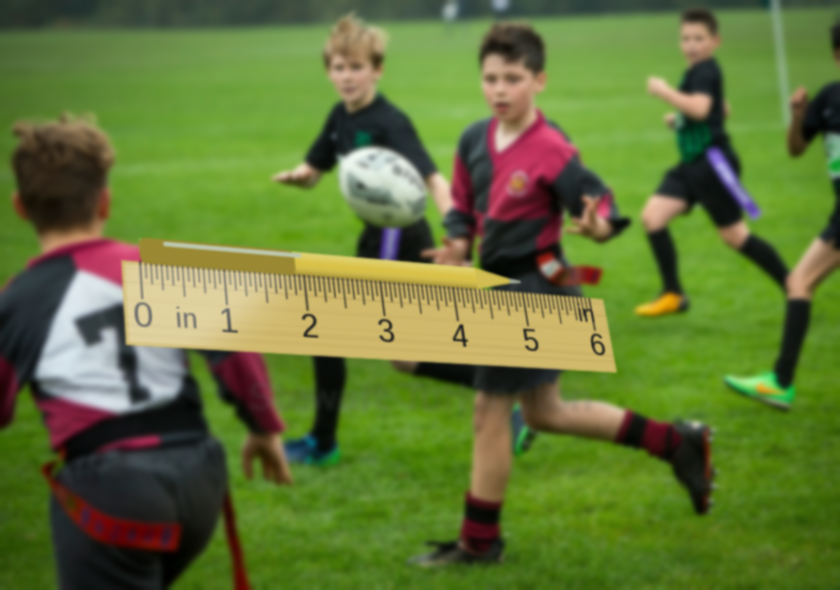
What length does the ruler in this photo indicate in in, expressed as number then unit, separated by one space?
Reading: 5 in
